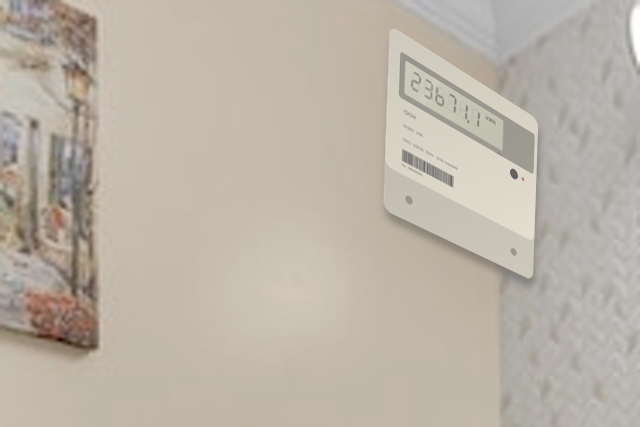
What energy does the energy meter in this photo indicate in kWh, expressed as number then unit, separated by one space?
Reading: 23671.1 kWh
